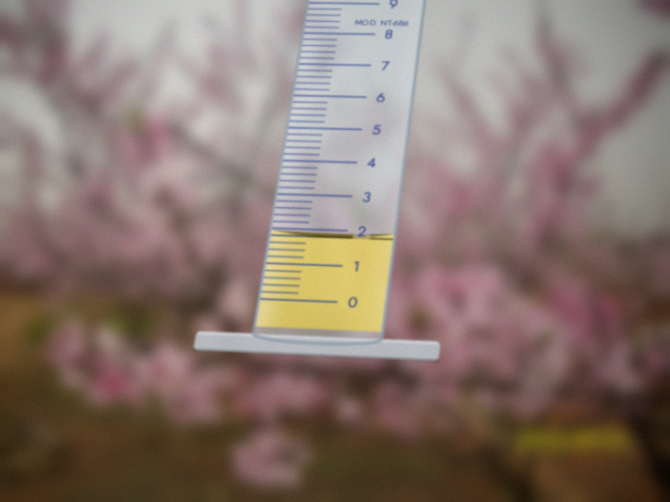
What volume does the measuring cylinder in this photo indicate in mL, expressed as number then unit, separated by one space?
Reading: 1.8 mL
